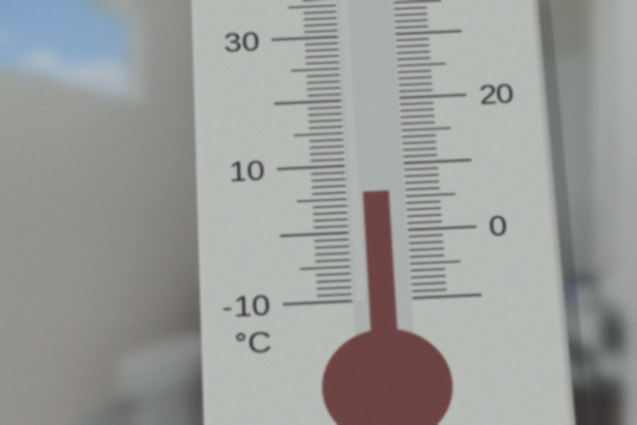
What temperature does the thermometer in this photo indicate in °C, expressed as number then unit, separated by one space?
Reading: 6 °C
